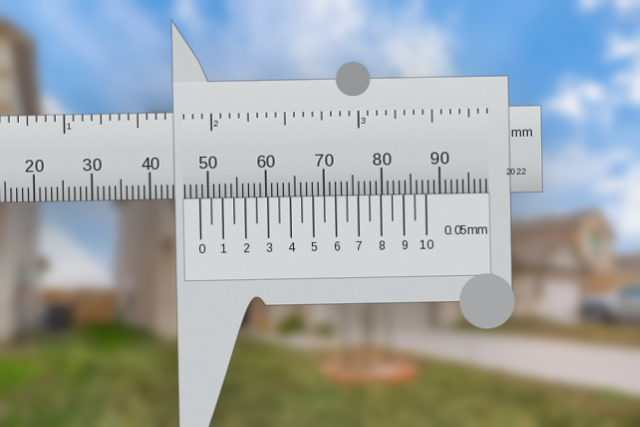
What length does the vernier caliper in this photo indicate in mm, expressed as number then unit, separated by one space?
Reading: 48.6 mm
